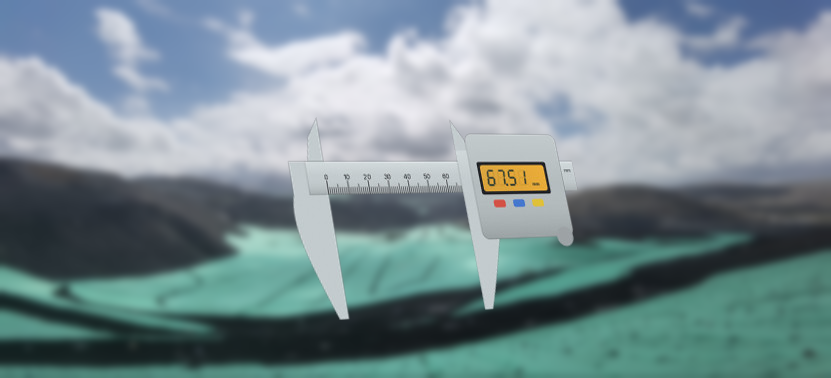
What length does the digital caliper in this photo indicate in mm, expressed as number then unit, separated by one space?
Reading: 67.51 mm
